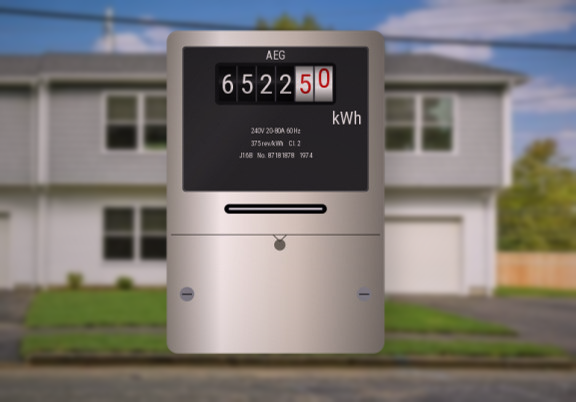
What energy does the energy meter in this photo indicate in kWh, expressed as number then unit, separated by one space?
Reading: 6522.50 kWh
